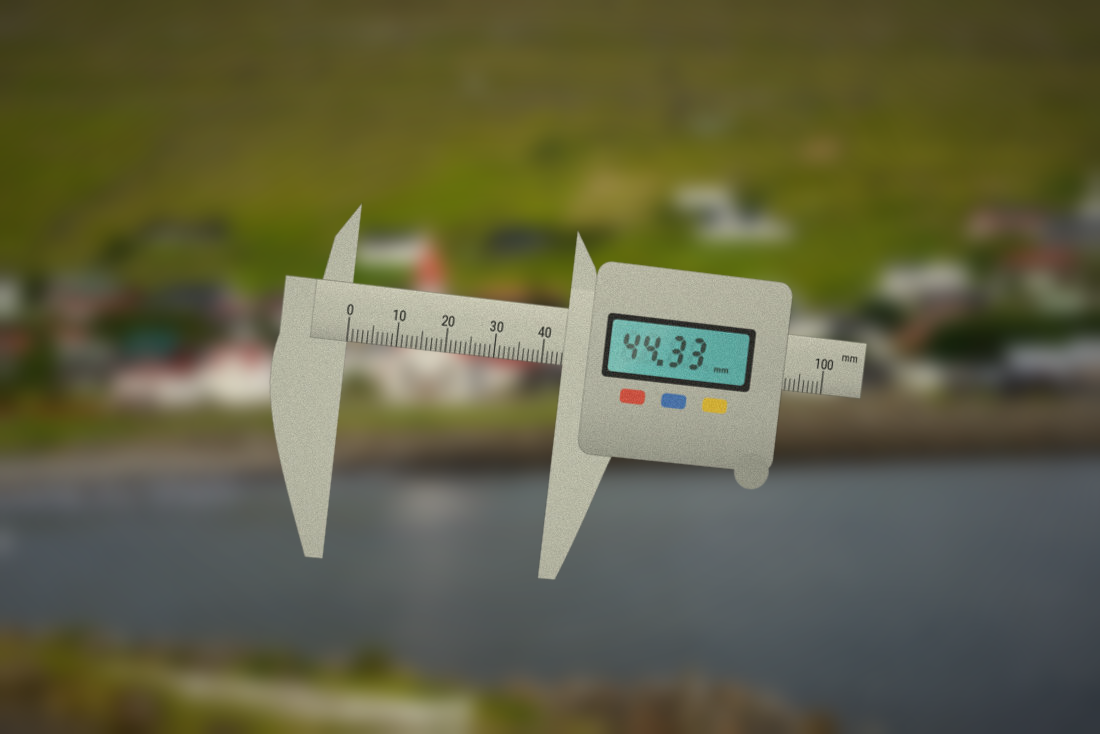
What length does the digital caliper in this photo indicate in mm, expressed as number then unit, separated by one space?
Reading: 44.33 mm
